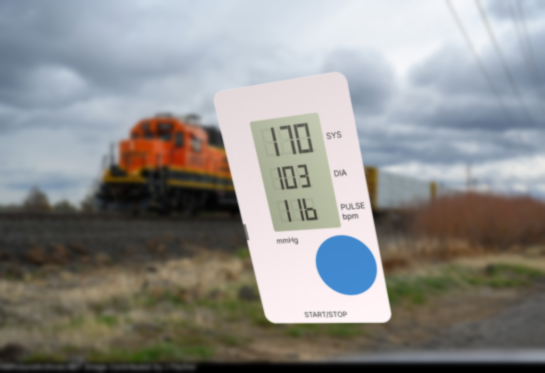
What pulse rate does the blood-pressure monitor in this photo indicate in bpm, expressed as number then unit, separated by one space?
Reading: 116 bpm
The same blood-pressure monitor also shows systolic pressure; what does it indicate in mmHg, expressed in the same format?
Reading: 170 mmHg
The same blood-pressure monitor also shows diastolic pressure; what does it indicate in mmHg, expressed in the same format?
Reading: 103 mmHg
